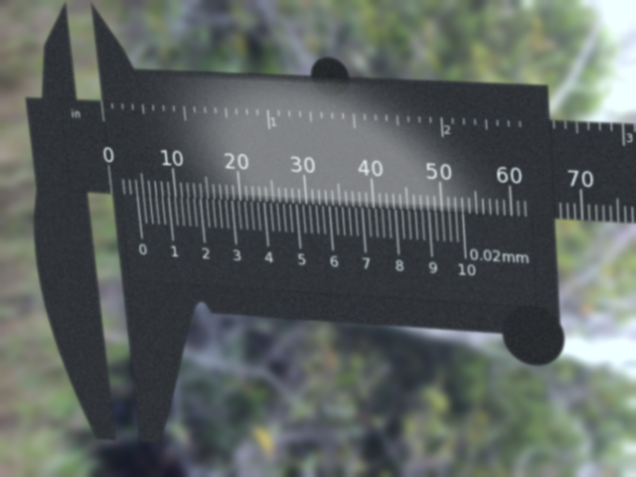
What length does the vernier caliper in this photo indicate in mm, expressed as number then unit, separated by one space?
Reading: 4.0 mm
